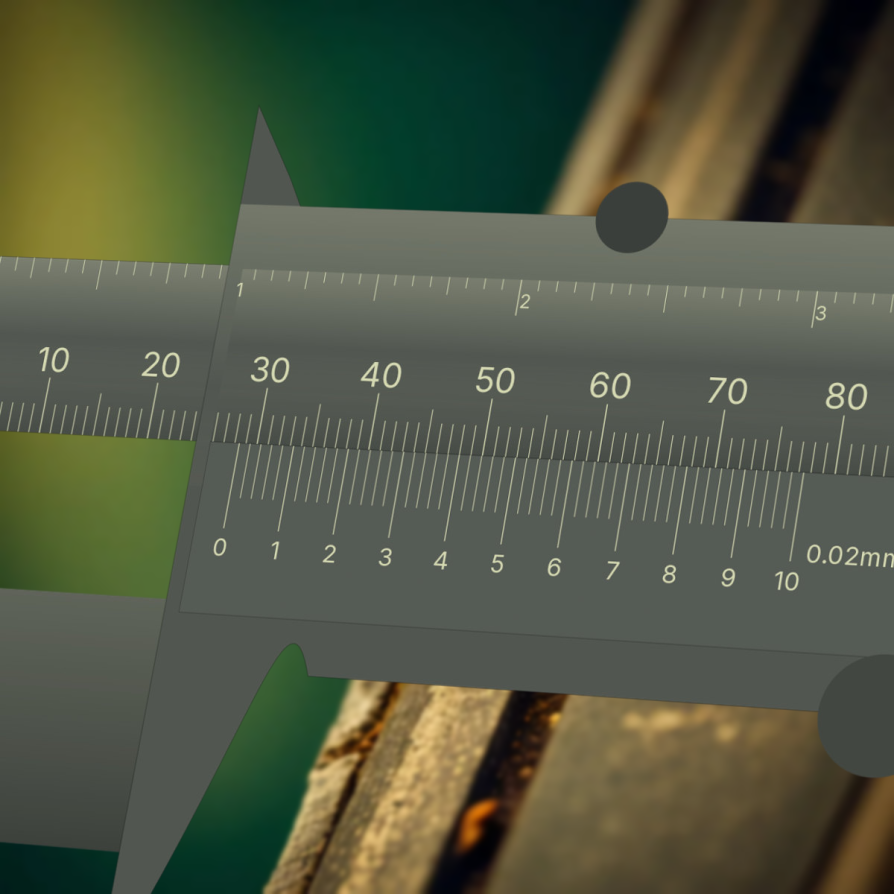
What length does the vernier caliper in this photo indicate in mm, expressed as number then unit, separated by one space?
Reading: 28.4 mm
